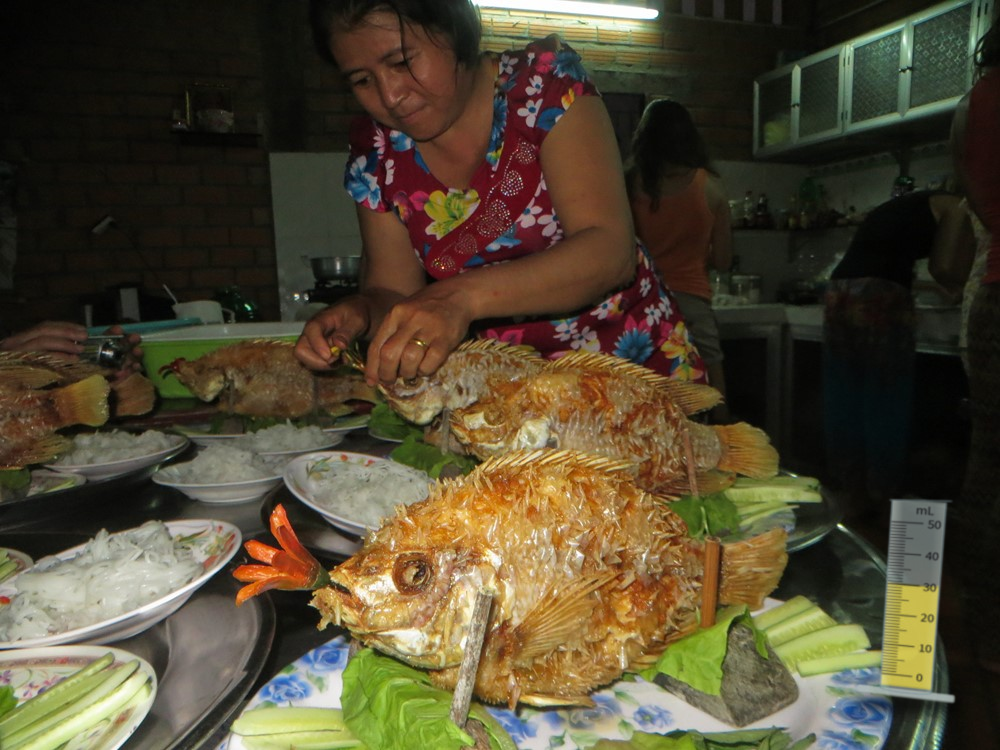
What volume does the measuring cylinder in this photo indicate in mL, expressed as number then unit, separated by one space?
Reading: 30 mL
